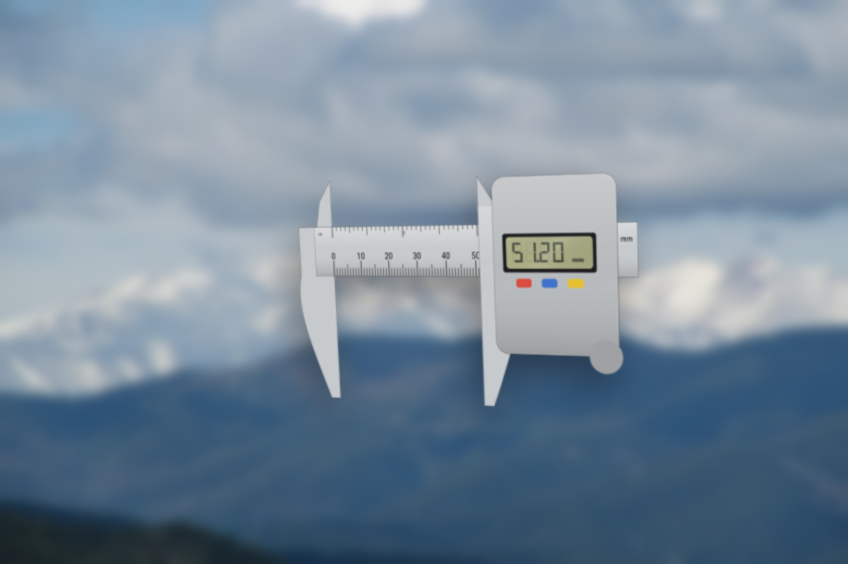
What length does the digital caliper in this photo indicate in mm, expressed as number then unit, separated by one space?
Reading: 51.20 mm
